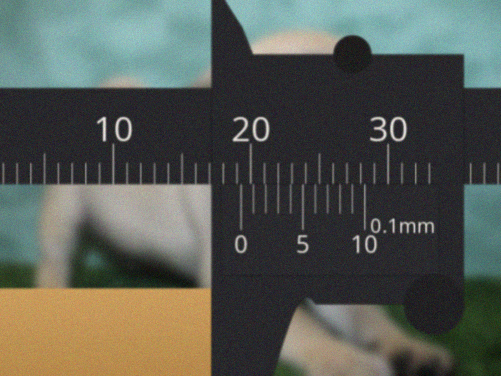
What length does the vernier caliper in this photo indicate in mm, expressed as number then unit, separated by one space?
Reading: 19.3 mm
